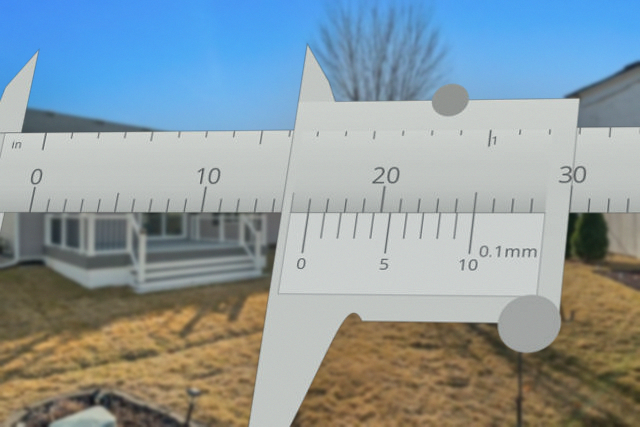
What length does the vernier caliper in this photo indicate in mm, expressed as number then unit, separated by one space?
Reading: 16.0 mm
